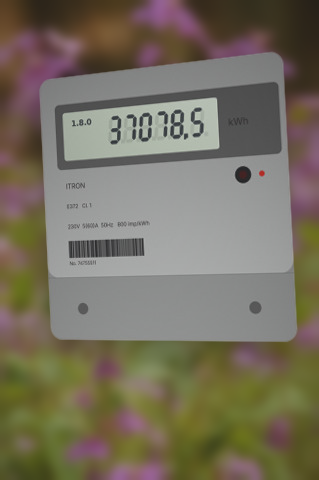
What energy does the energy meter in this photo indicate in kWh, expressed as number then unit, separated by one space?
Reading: 37078.5 kWh
